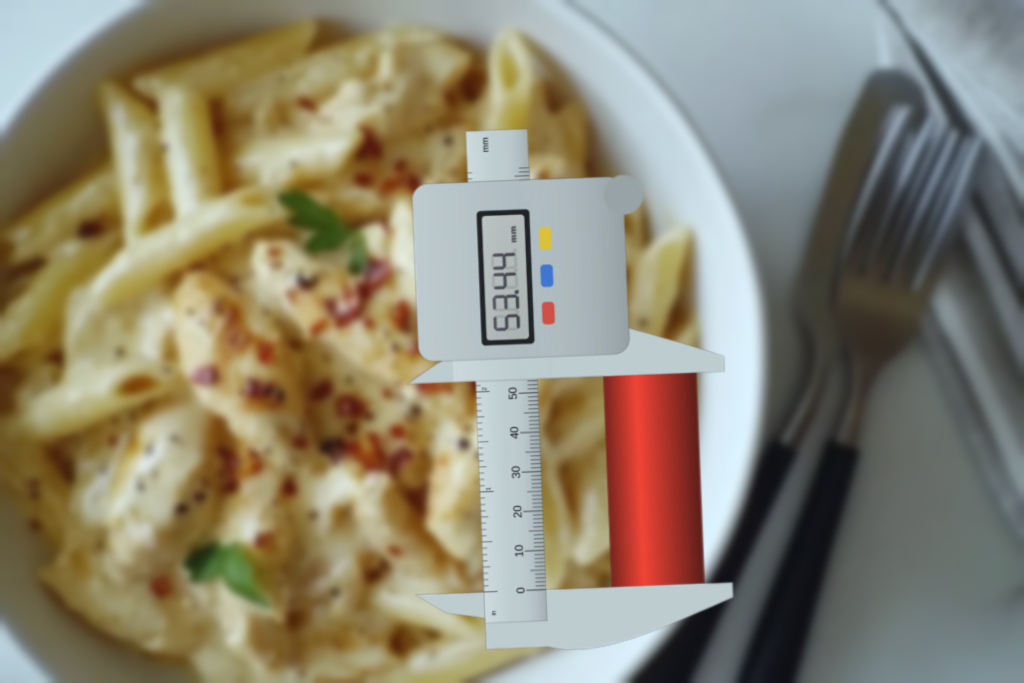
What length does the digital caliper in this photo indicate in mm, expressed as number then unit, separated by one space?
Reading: 53.44 mm
